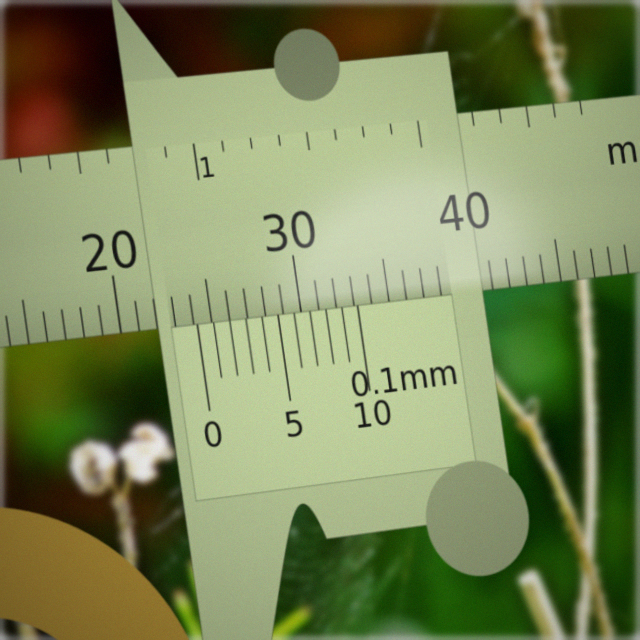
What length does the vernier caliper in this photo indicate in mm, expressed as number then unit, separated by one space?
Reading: 24.2 mm
